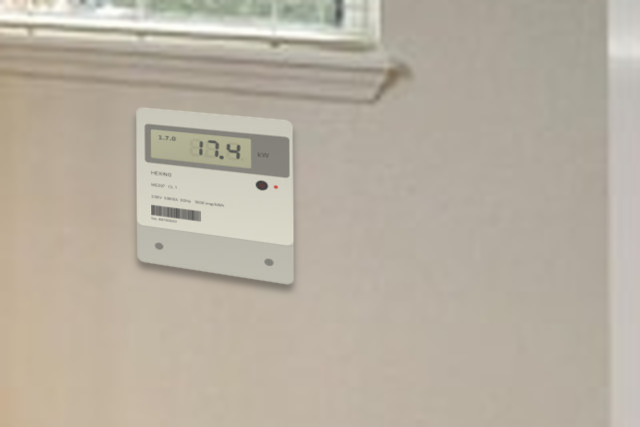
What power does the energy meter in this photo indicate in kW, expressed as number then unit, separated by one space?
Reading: 17.4 kW
